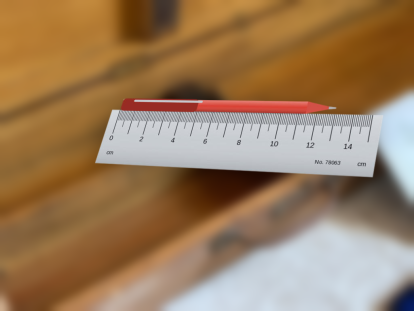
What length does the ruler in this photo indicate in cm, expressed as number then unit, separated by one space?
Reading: 13 cm
